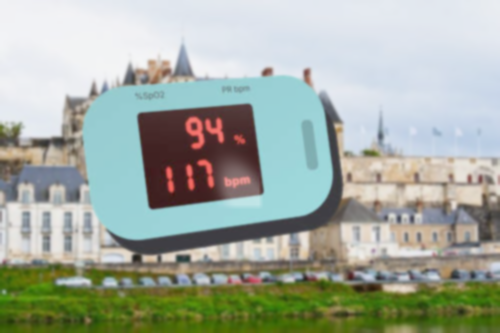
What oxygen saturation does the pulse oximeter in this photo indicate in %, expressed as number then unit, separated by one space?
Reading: 94 %
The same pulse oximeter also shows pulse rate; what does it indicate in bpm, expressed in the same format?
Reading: 117 bpm
